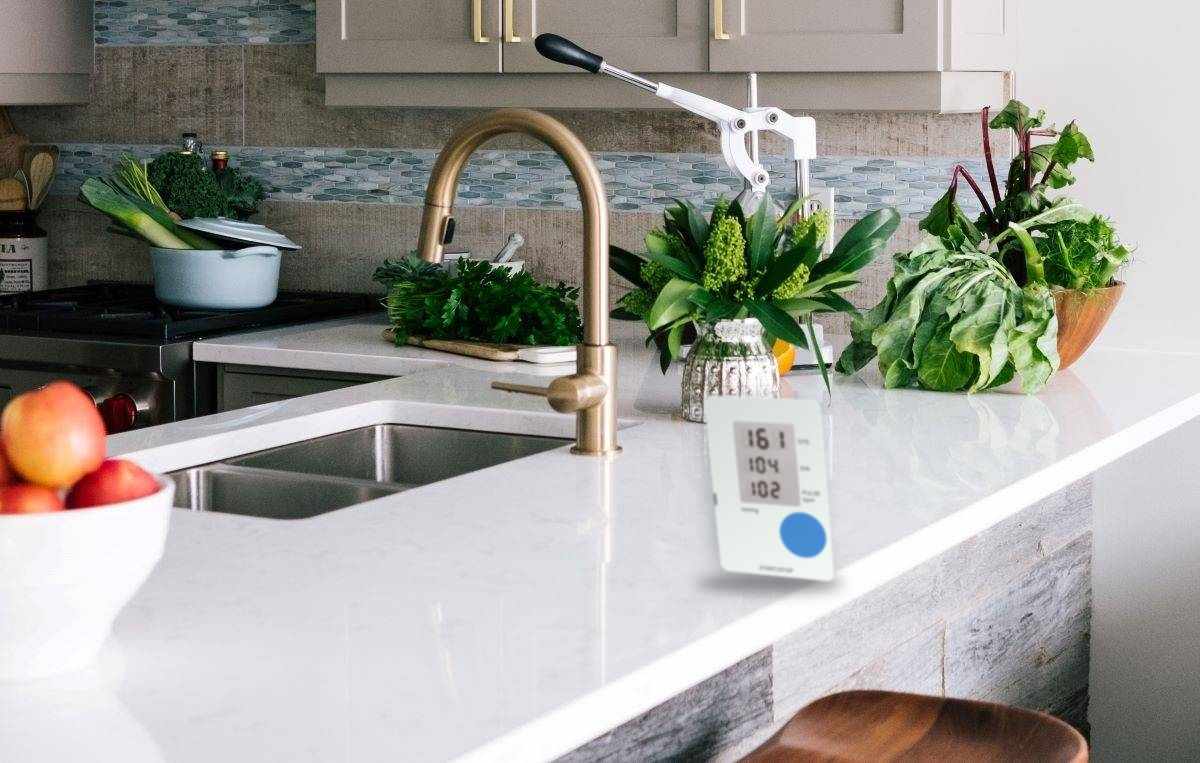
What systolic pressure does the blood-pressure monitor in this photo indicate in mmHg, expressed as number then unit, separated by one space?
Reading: 161 mmHg
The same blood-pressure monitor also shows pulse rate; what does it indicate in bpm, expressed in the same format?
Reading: 102 bpm
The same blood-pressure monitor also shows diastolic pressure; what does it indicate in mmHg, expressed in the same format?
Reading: 104 mmHg
